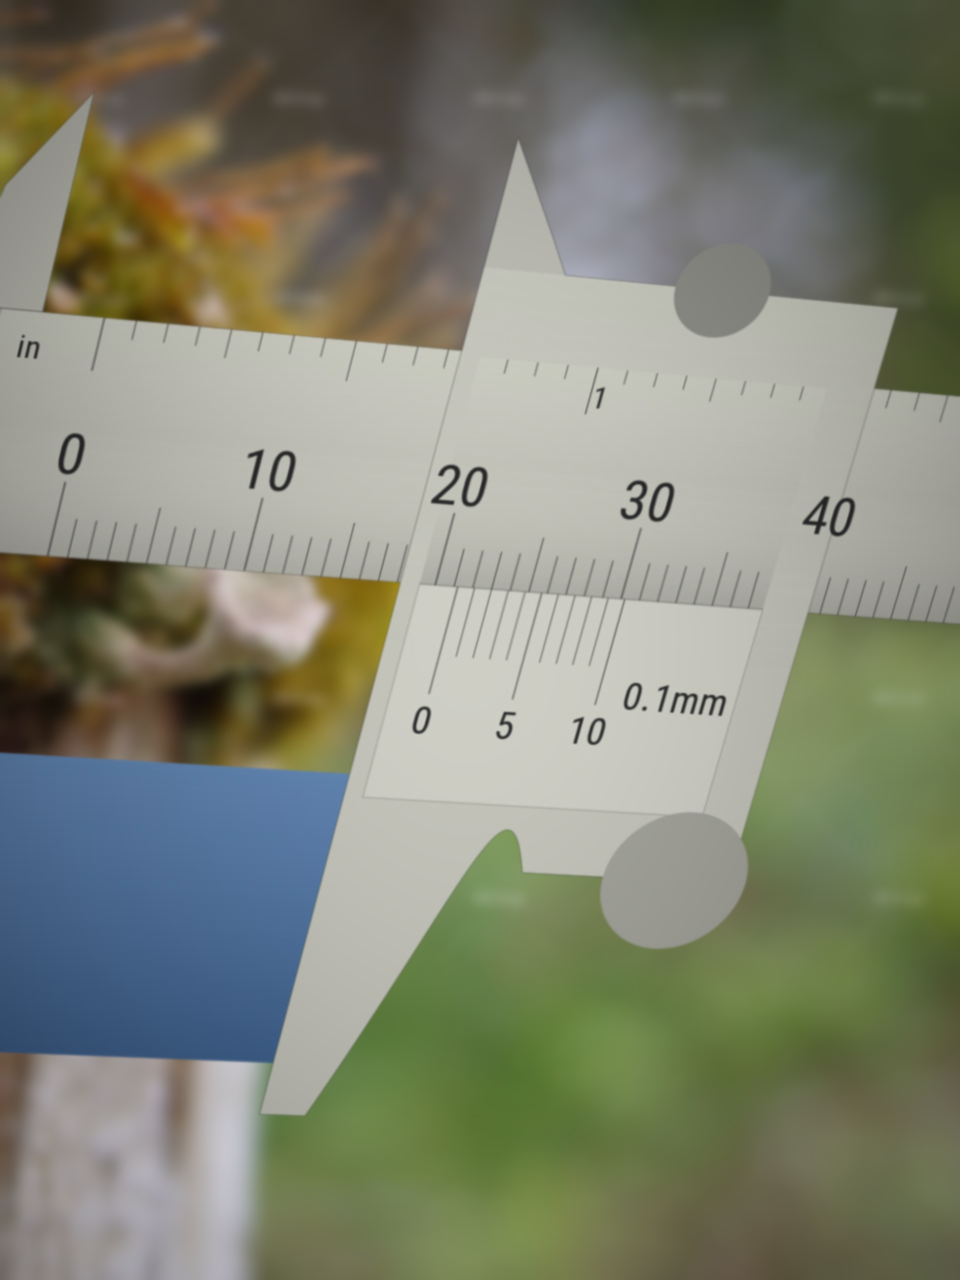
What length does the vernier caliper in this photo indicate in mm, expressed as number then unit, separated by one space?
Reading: 21.2 mm
